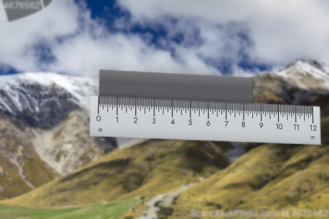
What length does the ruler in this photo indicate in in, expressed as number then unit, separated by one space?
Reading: 8.5 in
